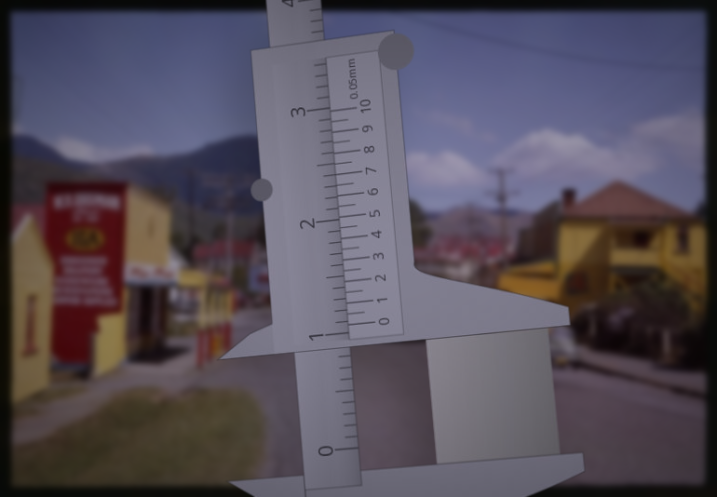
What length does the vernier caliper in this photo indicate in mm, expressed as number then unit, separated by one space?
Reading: 10.7 mm
